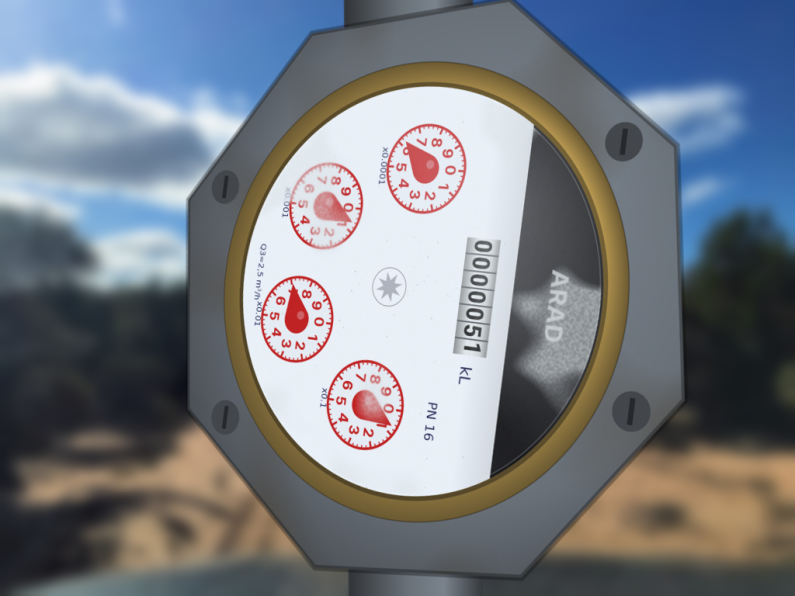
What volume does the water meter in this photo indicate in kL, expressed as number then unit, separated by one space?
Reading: 51.0706 kL
